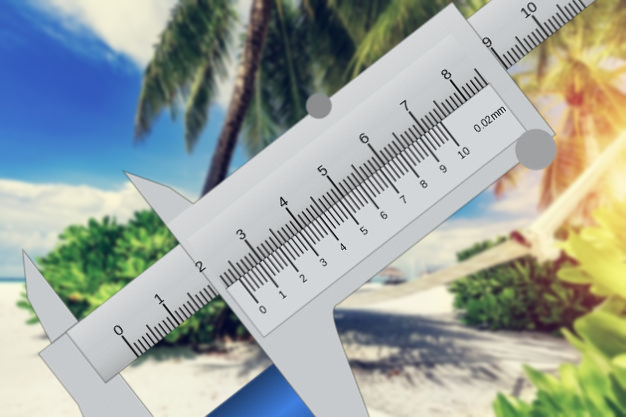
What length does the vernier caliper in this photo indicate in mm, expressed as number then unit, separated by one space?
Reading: 24.5 mm
